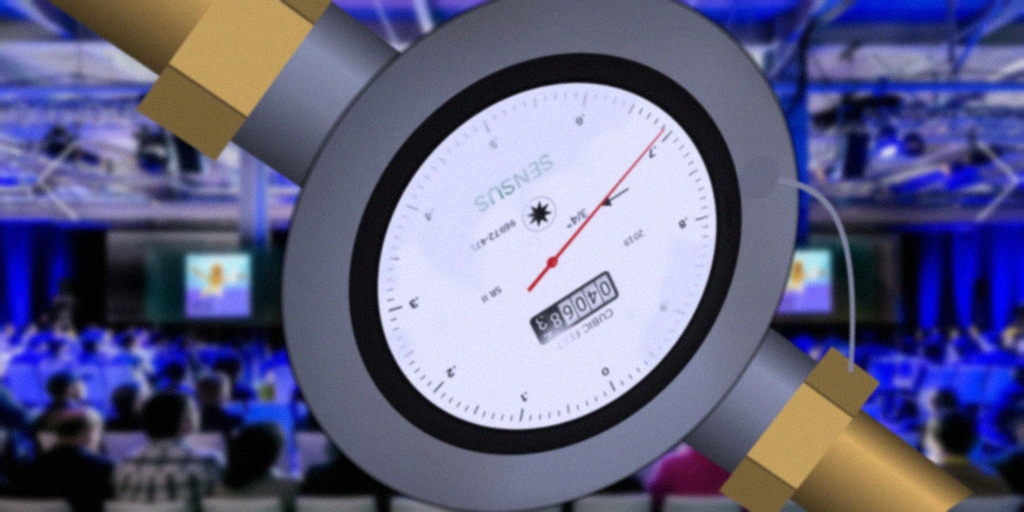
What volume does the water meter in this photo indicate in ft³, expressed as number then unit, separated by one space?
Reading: 40682.69 ft³
